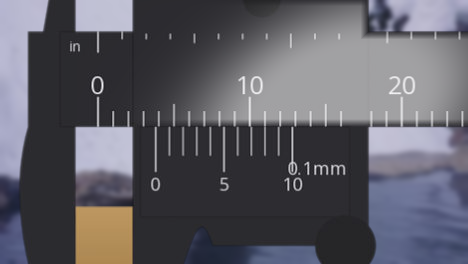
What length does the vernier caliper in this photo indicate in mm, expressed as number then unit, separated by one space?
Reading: 3.8 mm
